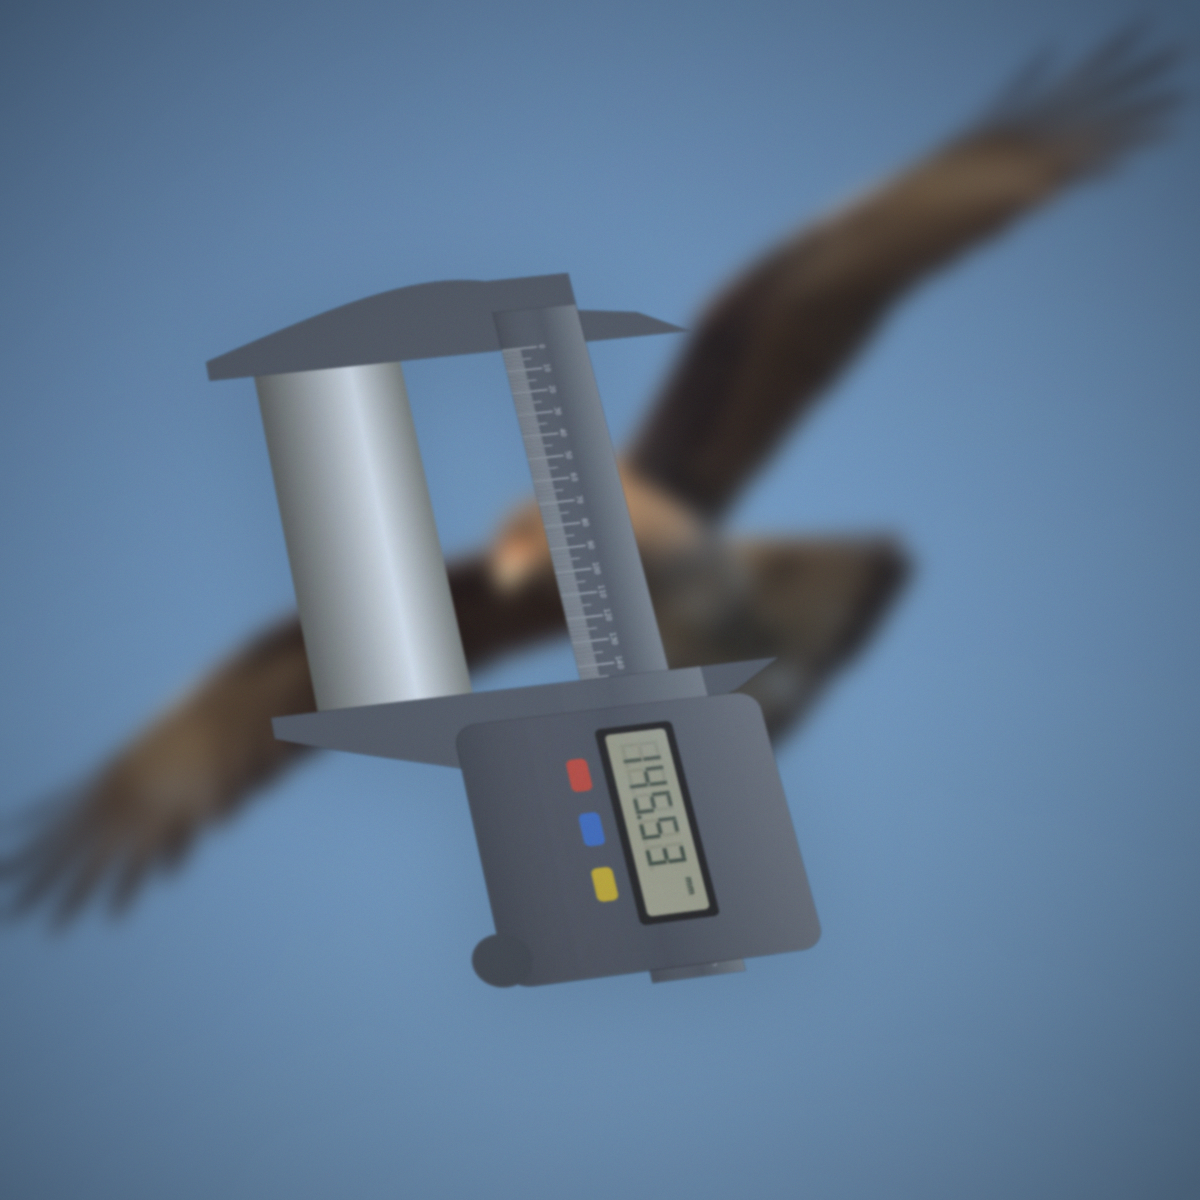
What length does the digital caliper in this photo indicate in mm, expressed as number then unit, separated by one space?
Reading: 145.53 mm
